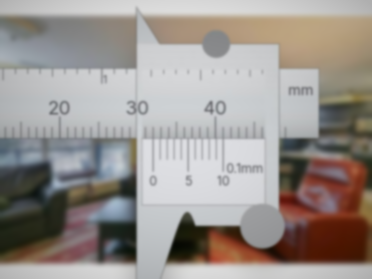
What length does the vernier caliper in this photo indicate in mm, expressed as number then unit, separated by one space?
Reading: 32.0 mm
